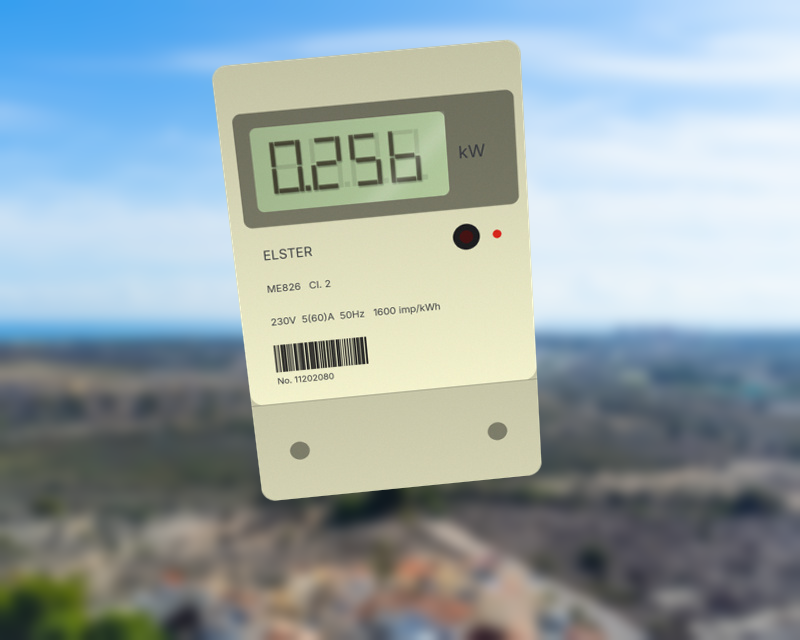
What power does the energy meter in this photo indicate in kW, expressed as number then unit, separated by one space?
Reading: 0.256 kW
